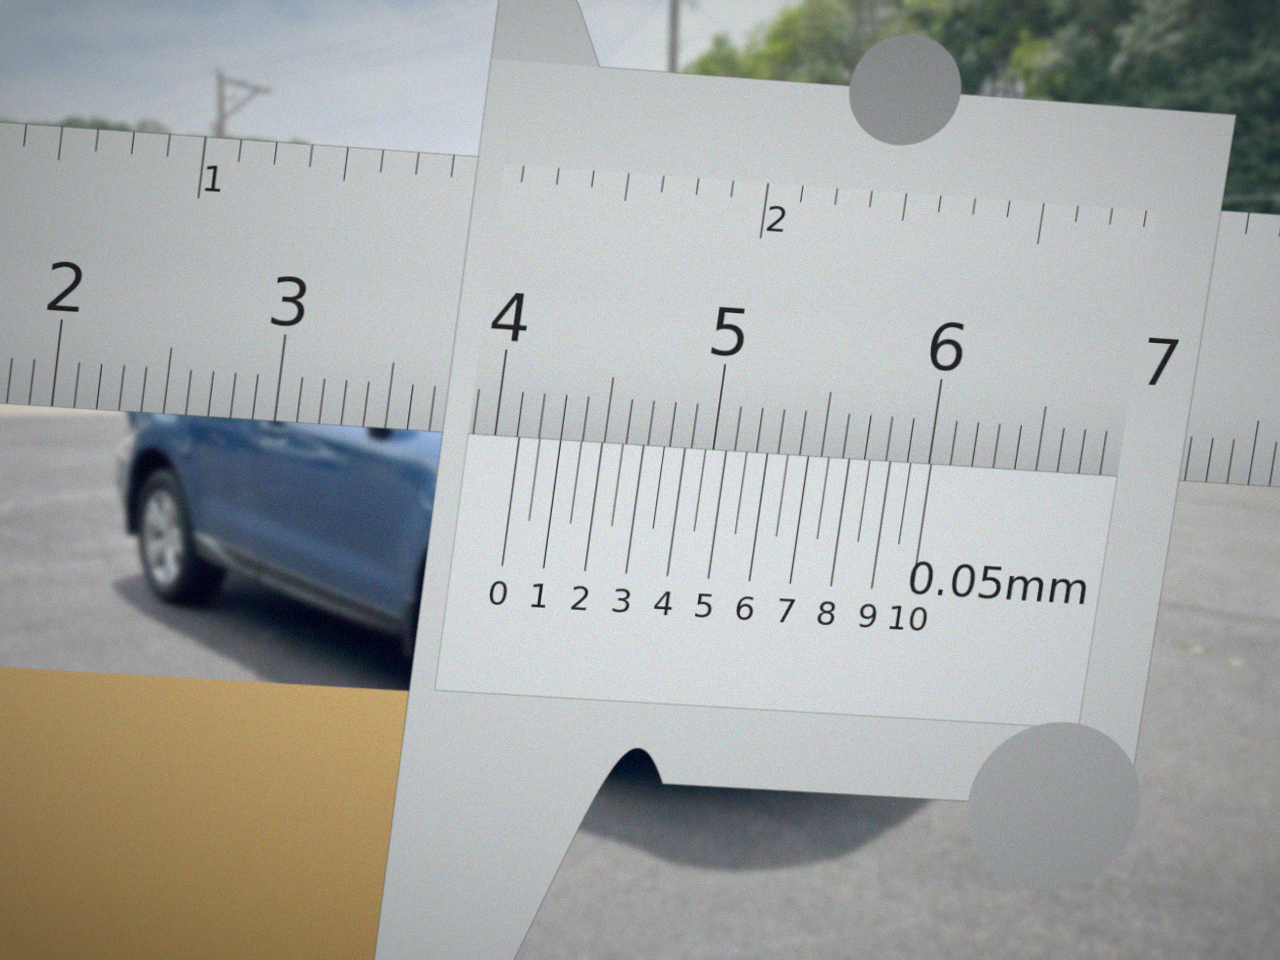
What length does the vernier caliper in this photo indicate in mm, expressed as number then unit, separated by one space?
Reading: 41.1 mm
